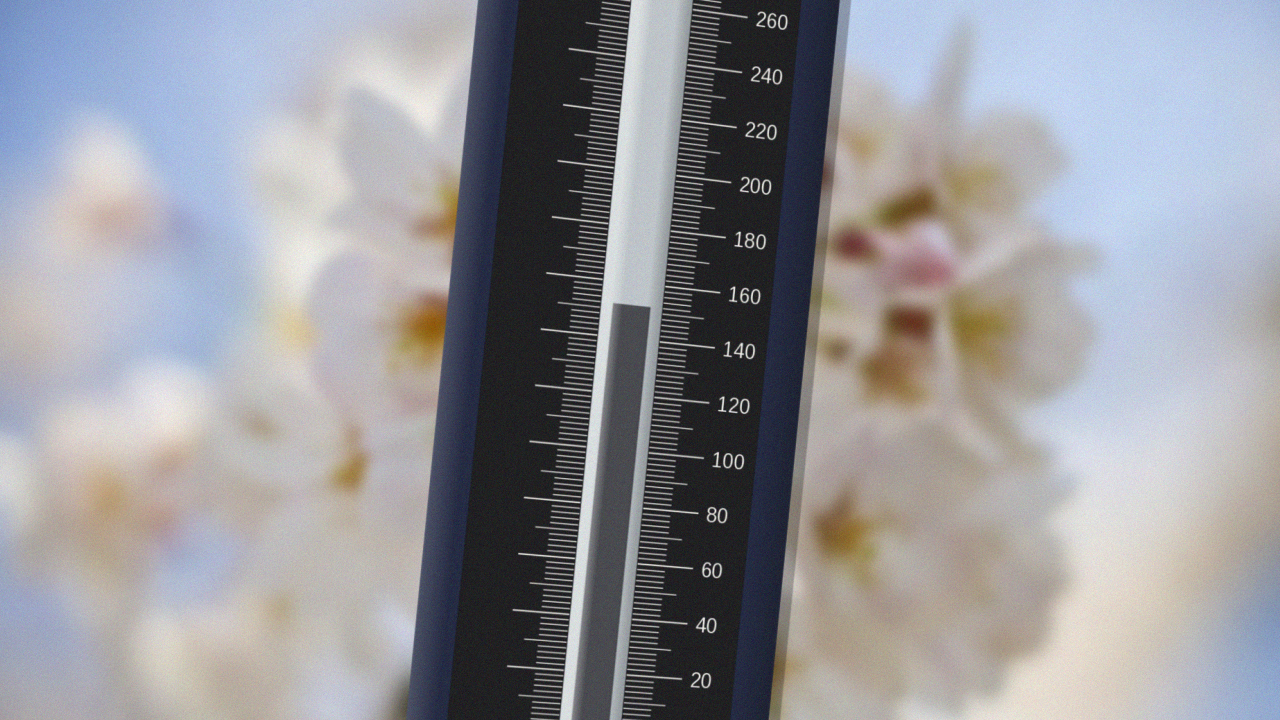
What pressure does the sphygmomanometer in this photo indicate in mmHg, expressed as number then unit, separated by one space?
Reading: 152 mmHg
